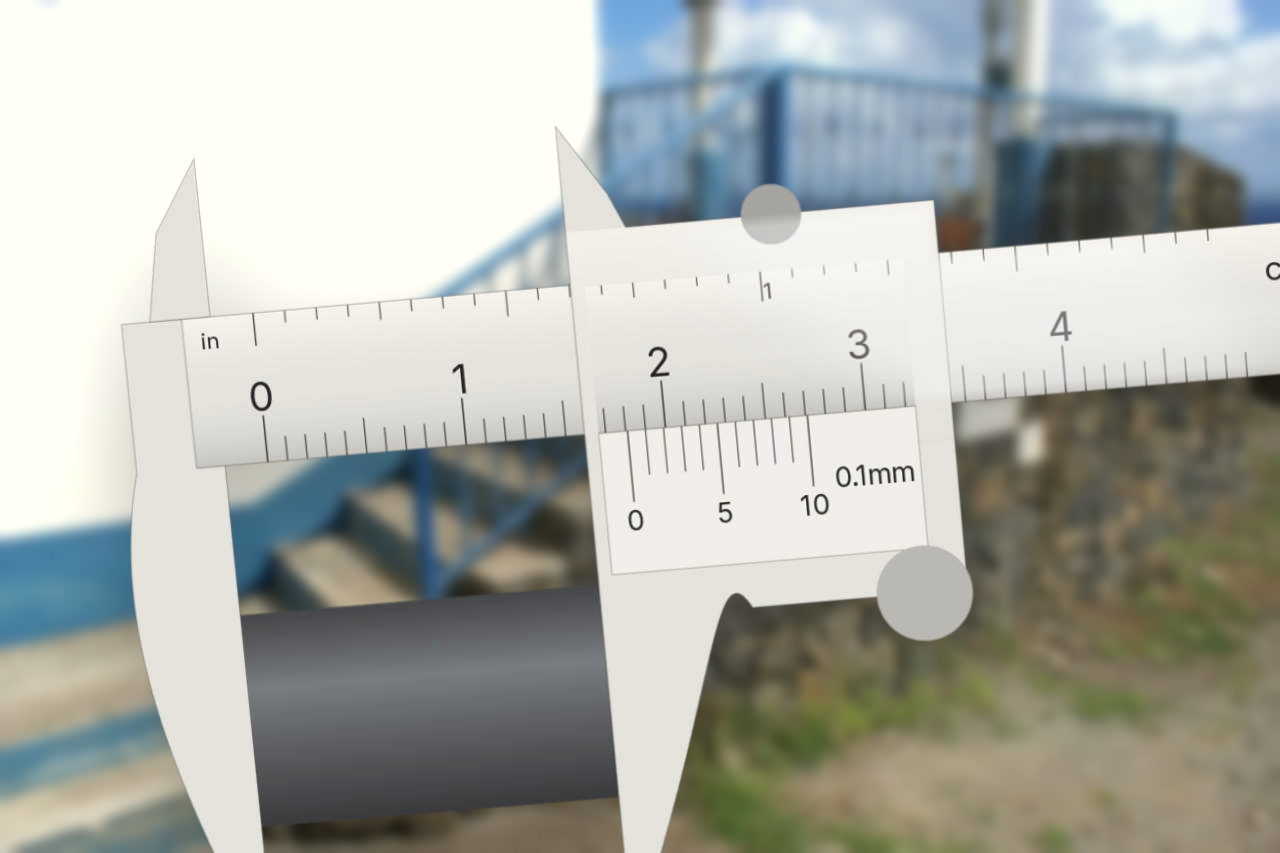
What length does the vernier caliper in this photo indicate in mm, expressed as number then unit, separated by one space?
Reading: 18.1 mm
